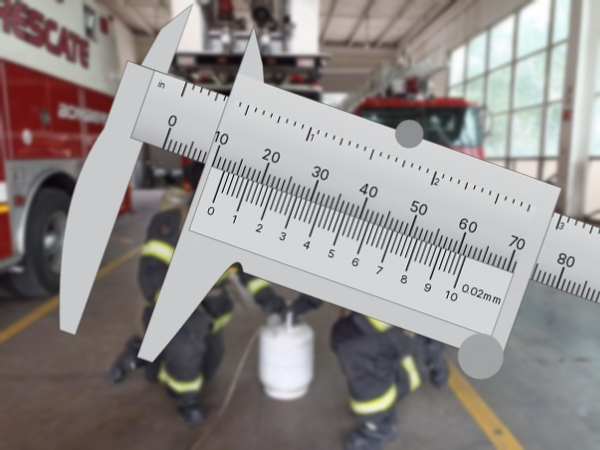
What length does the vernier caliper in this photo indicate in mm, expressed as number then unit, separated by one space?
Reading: 12.5 mm
